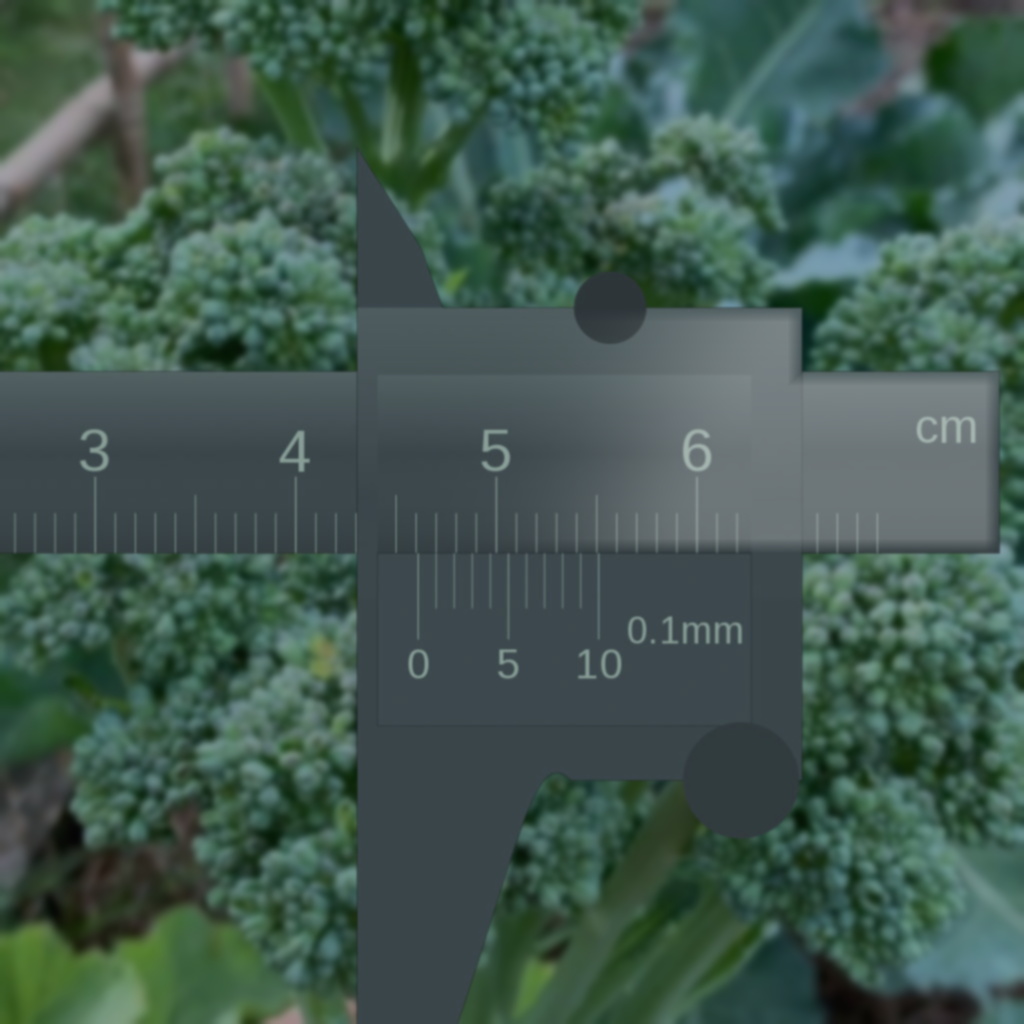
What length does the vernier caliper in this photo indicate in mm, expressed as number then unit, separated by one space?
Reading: 46.1 mm
